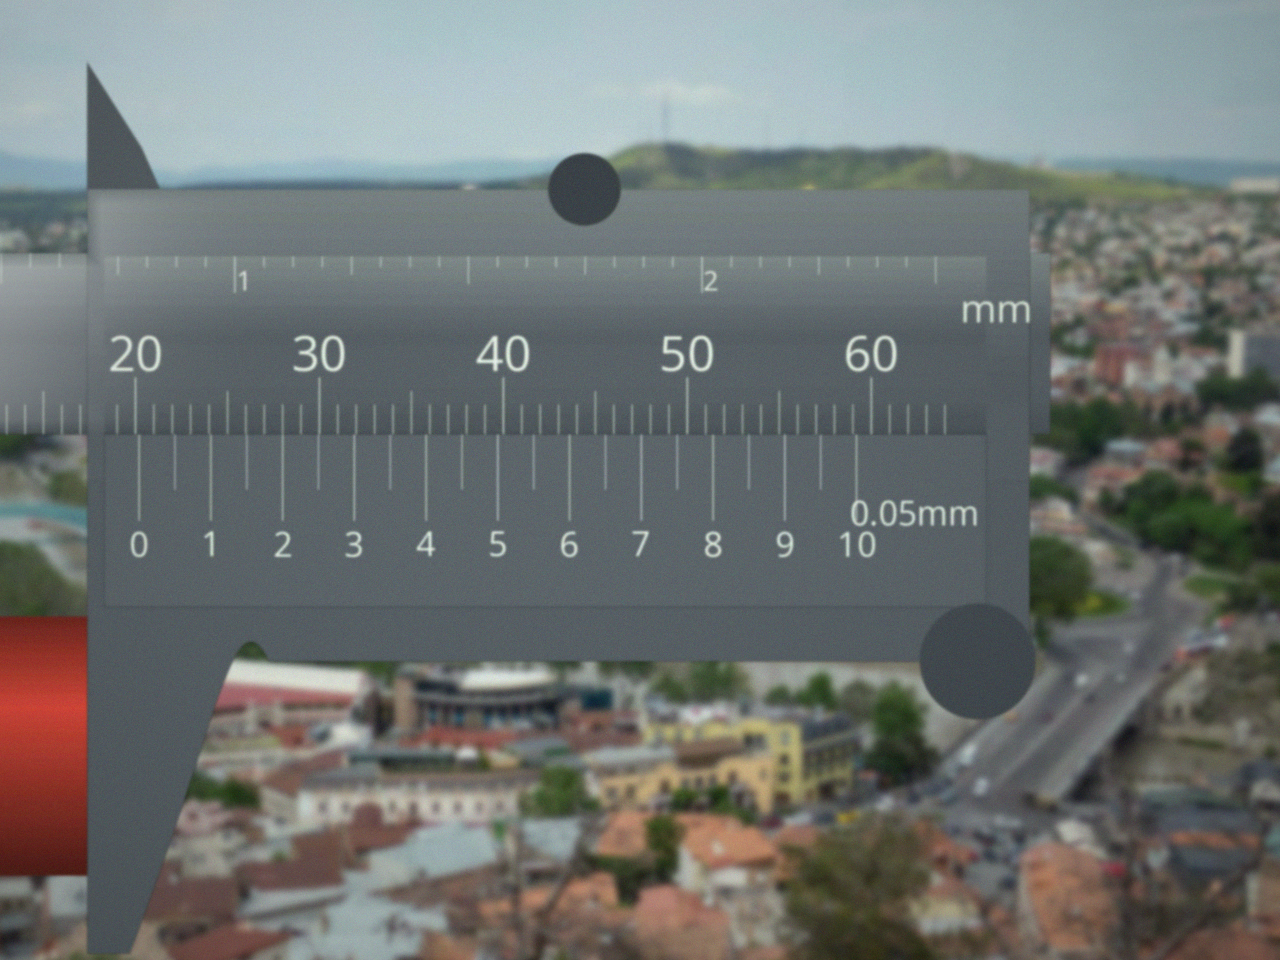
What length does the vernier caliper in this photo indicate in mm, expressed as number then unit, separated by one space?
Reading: 20.2 mm
